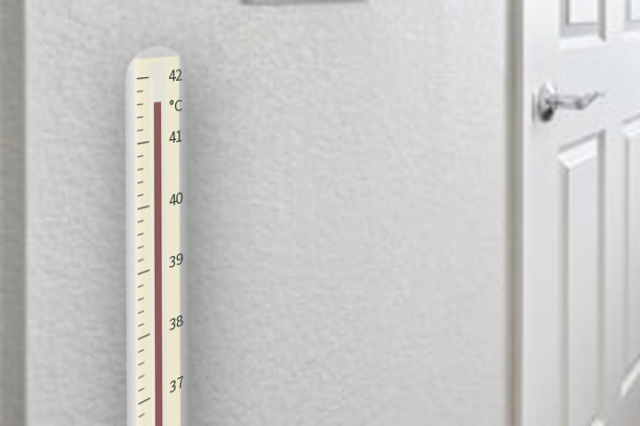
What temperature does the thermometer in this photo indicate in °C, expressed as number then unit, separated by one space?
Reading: 41.6 °C
